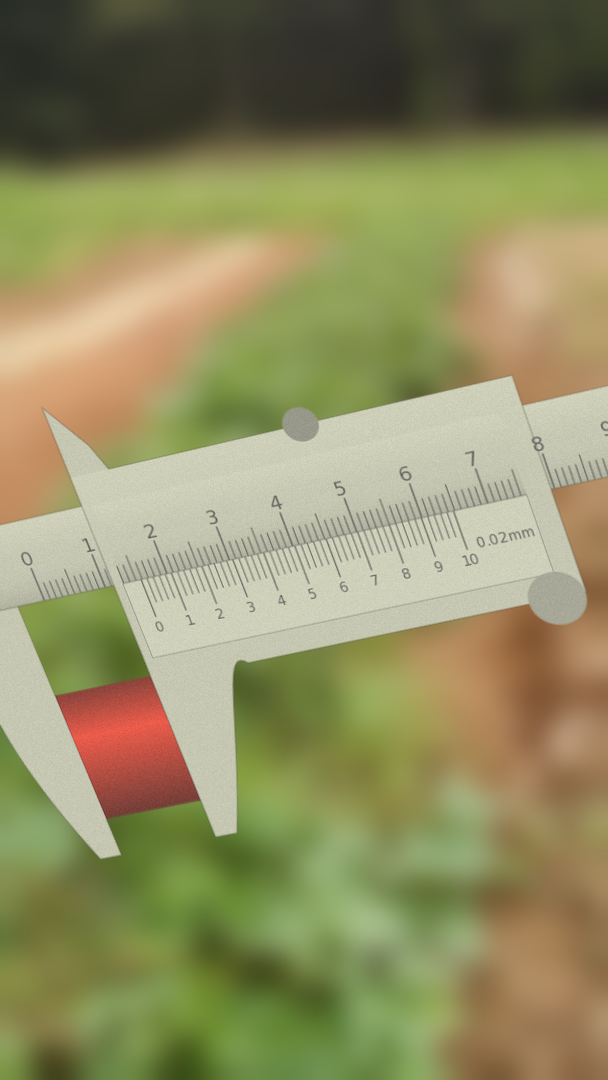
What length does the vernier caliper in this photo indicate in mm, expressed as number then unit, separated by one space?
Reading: 15.8 mm
